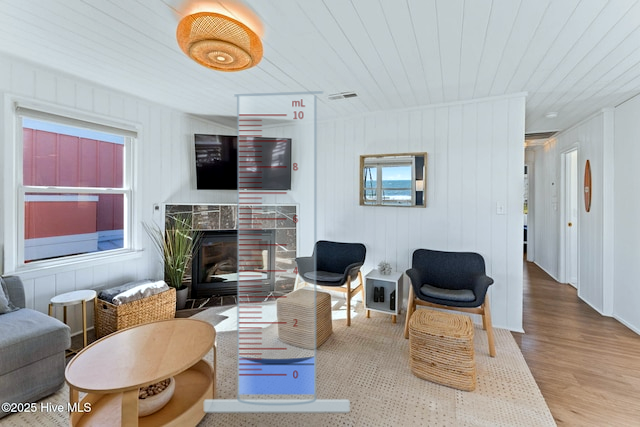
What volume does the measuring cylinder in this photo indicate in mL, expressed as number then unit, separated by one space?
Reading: 0.4 mL
